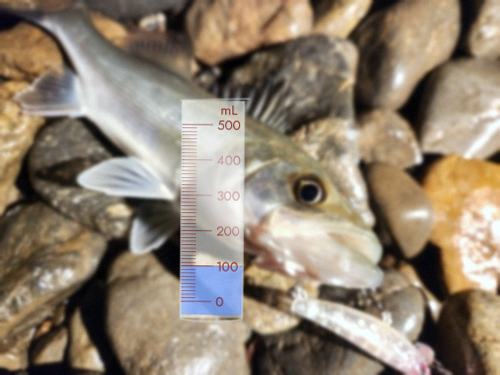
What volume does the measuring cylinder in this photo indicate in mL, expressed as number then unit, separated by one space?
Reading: 100 mL
